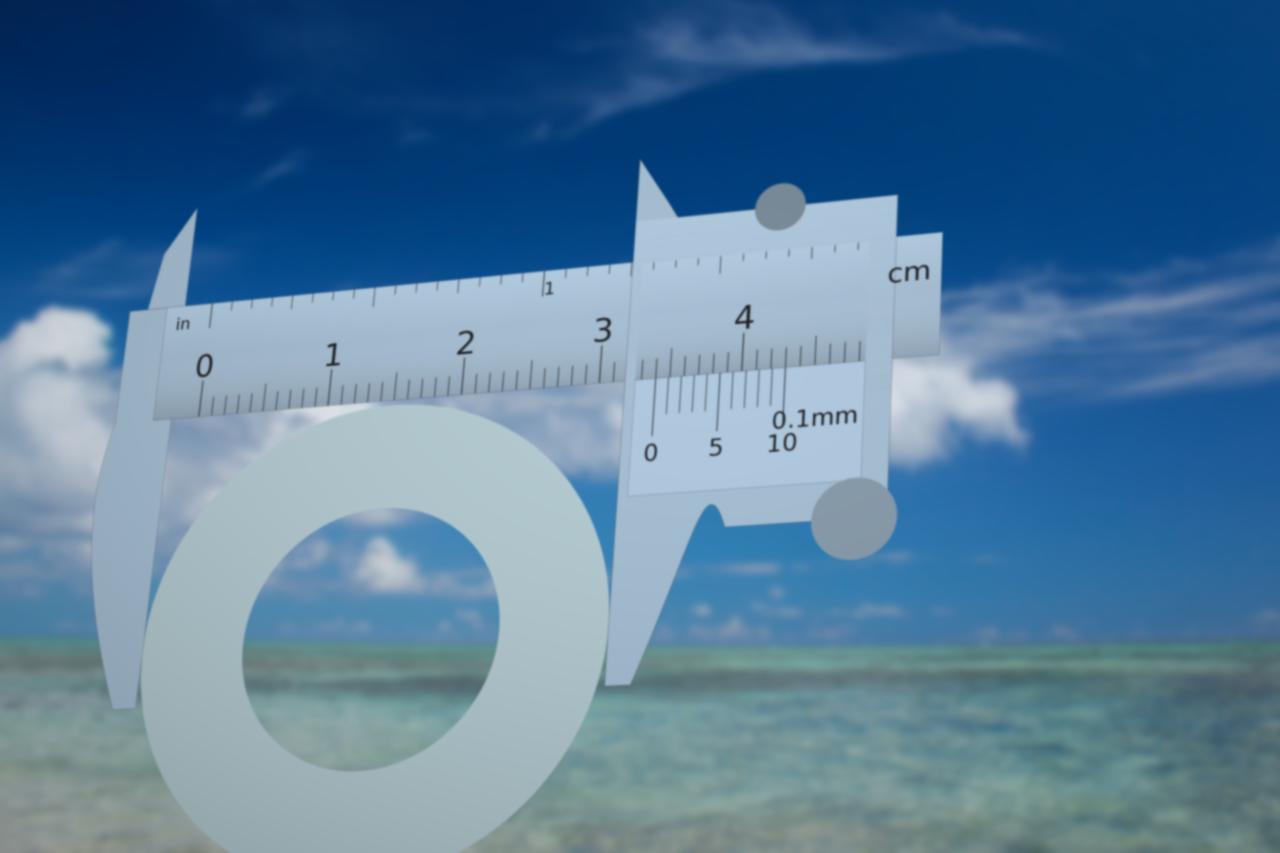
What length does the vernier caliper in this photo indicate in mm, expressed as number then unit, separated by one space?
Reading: 34.0 mm
